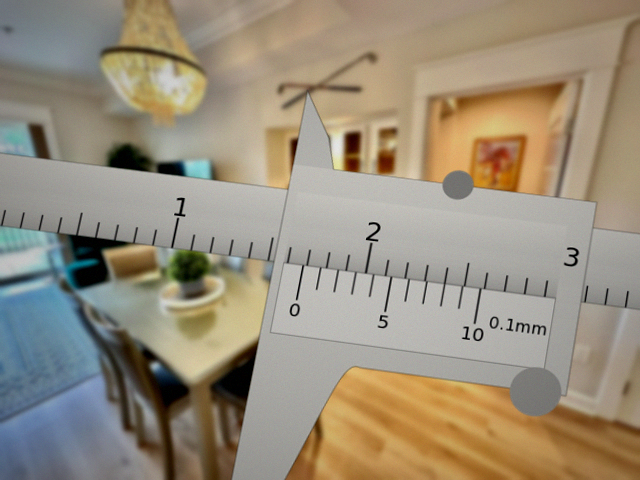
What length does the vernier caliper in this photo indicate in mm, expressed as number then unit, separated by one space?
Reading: 16.8 mm
